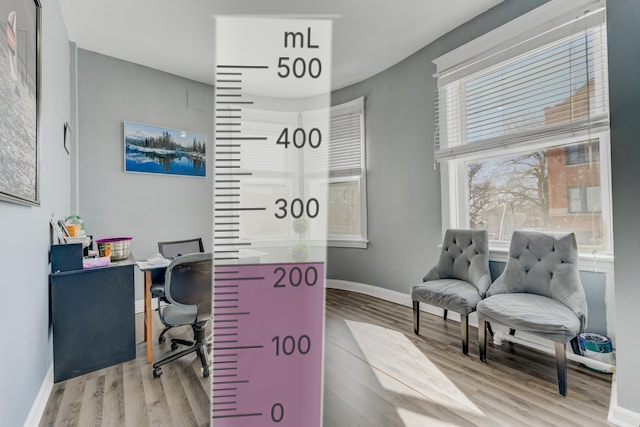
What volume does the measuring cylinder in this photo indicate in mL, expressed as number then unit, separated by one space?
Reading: 220 mL
